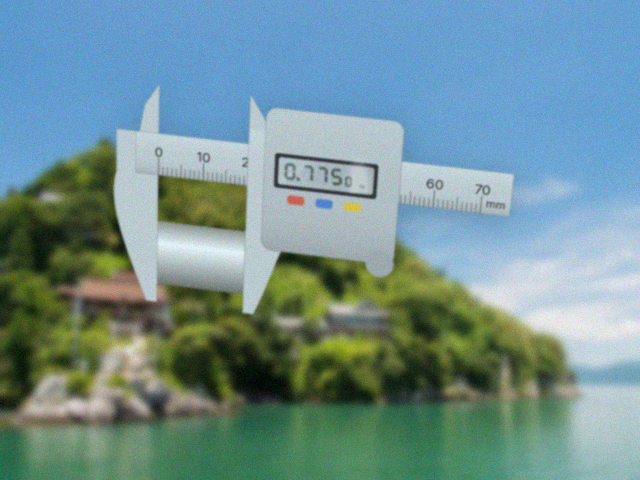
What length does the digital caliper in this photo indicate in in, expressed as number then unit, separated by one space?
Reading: 0.7750 in
